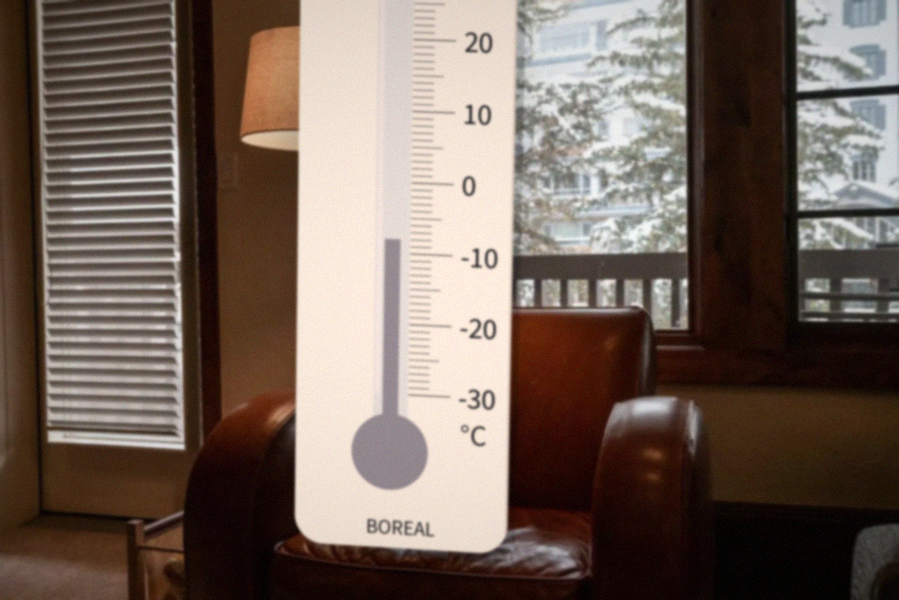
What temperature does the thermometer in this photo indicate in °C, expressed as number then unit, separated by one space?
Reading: -8 °C
